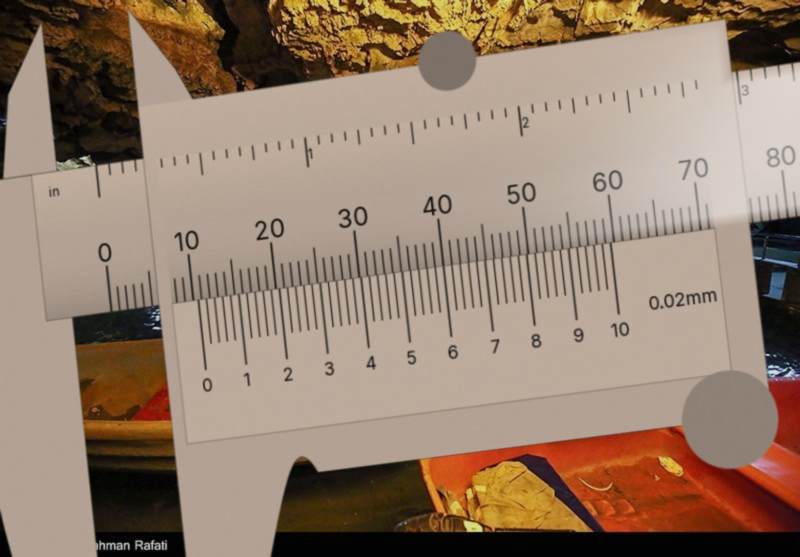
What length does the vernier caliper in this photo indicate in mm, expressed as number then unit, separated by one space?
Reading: 10.6 mm
